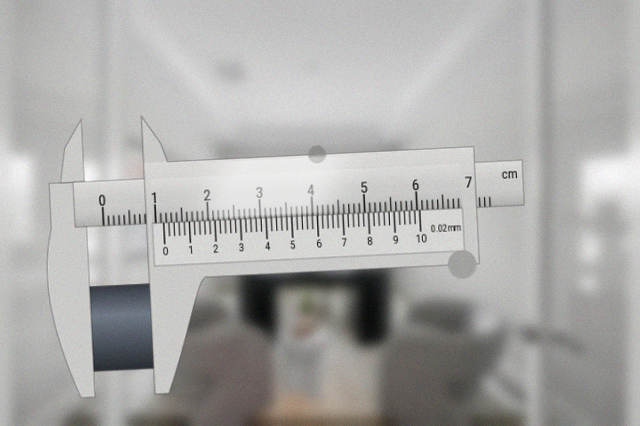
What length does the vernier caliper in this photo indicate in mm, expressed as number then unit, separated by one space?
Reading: 11.5 mm
